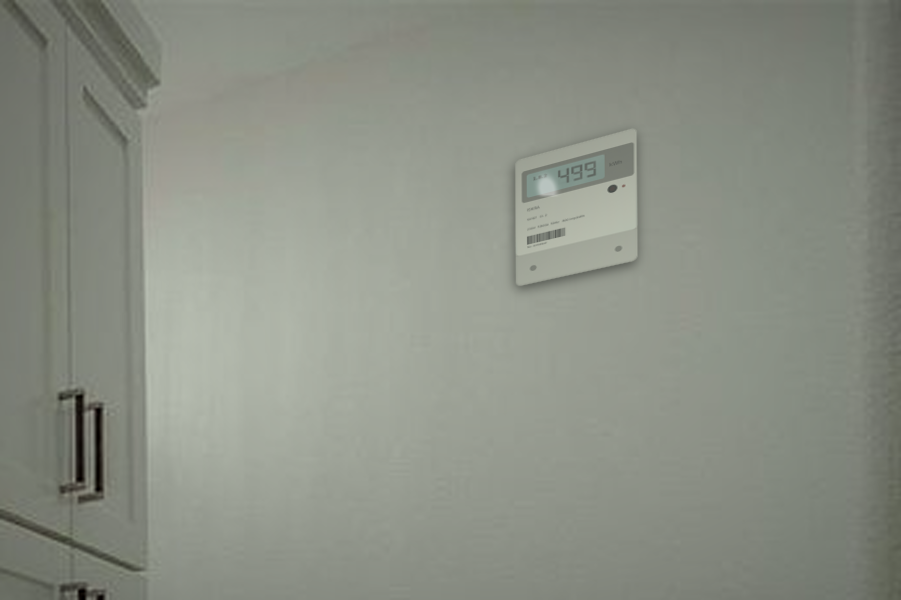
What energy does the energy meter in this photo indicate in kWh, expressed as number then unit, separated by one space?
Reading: 499 kWh
